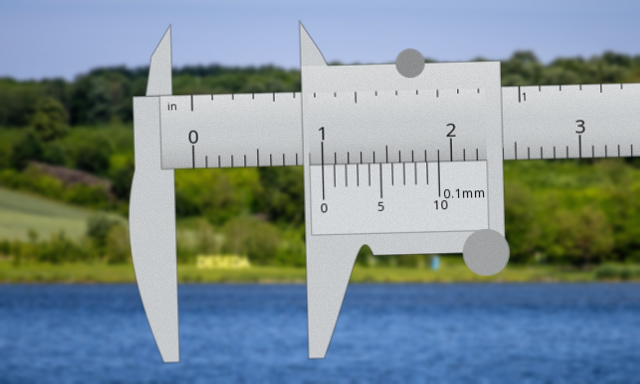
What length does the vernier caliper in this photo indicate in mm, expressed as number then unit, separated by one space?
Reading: 10.0 mm
